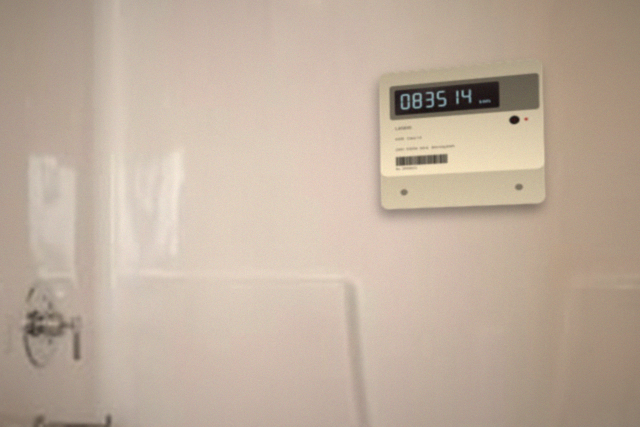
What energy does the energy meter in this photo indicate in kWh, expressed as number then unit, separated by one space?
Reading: 83514 kWh
